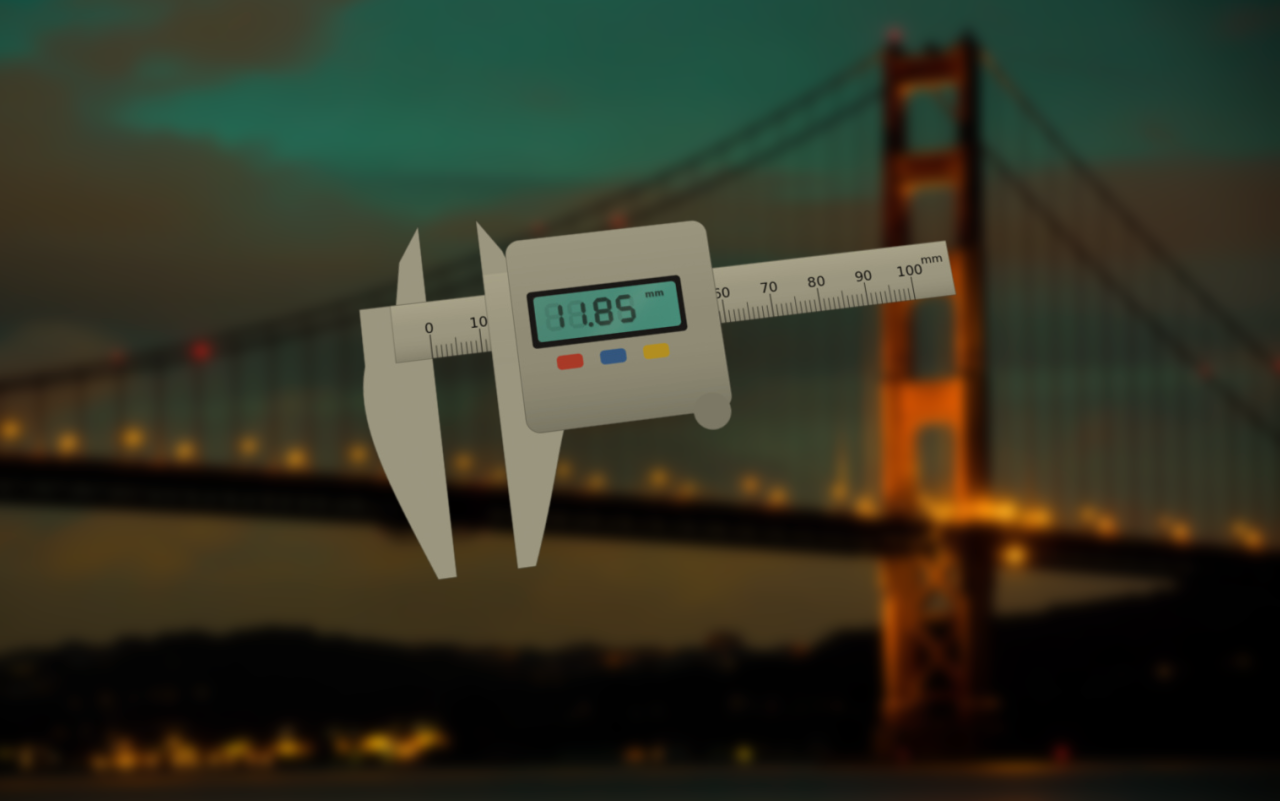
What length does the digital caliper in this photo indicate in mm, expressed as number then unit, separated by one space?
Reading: 11.85 mm
